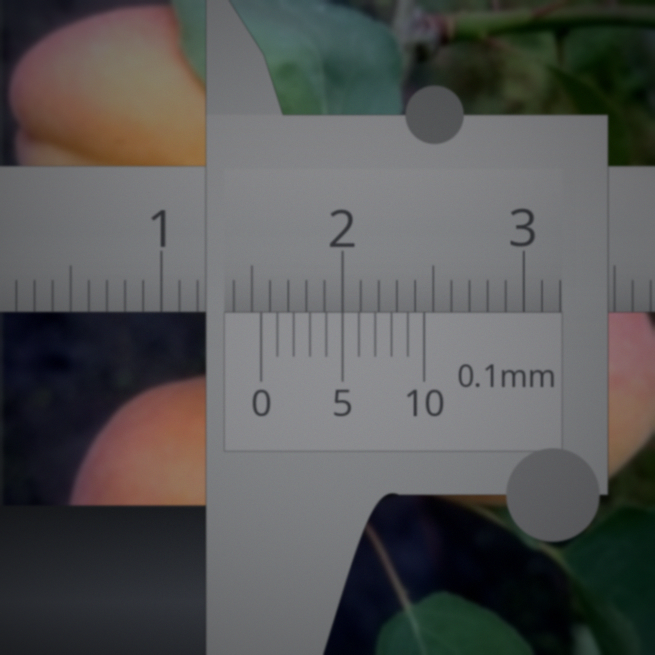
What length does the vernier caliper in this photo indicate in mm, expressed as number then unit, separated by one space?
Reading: 15.5 mm
